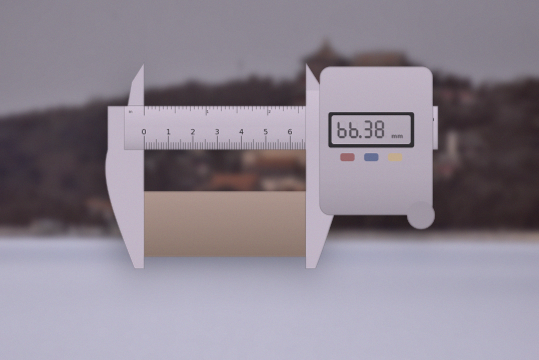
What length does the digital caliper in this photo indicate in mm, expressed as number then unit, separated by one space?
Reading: 66.38 mm
